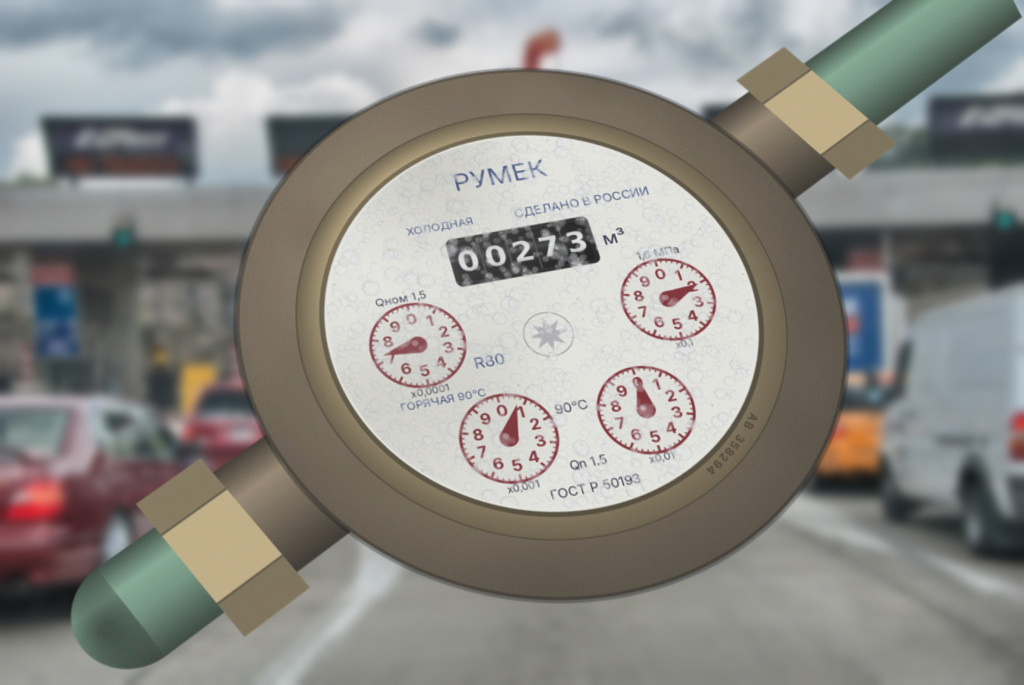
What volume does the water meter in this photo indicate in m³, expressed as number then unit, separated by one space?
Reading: 273.2007 m³
